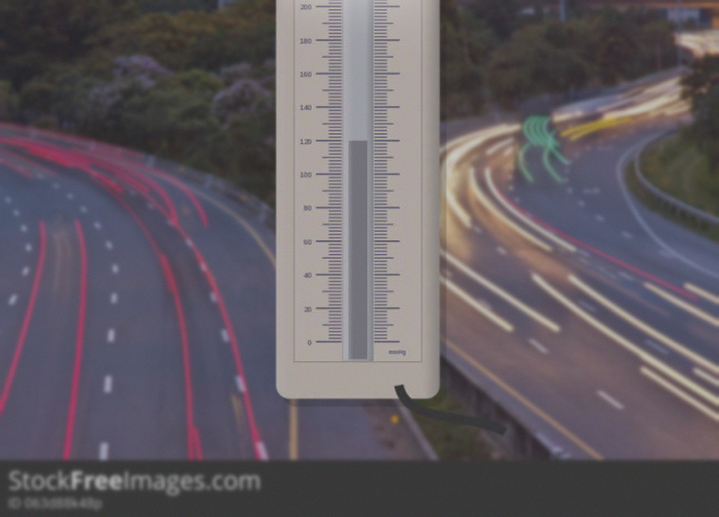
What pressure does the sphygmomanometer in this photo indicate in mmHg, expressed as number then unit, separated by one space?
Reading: 120 mmHg
